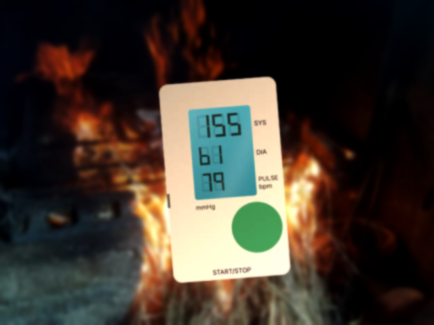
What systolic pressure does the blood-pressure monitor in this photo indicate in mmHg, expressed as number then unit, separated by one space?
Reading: 155 mmHg
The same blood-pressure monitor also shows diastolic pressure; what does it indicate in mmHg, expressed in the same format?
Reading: 61 mmHg
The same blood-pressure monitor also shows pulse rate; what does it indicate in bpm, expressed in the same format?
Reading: 79 bpm
